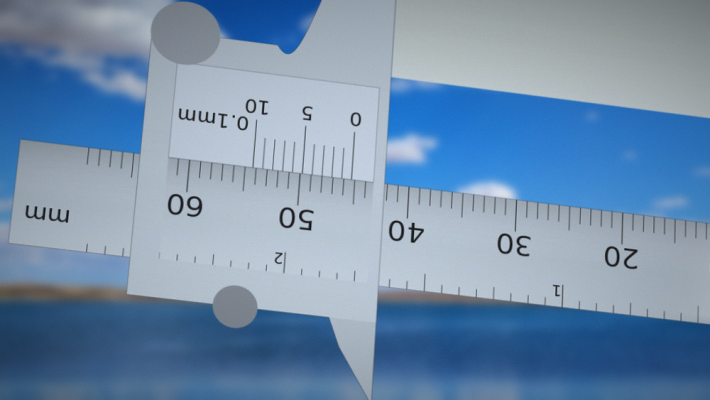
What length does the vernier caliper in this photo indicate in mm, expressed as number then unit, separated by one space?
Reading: 45.3 mm
